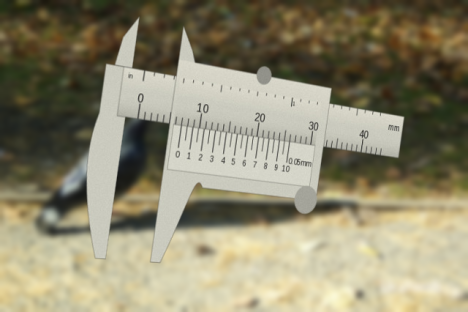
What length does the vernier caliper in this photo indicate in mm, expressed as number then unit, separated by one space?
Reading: 7.0 mm
